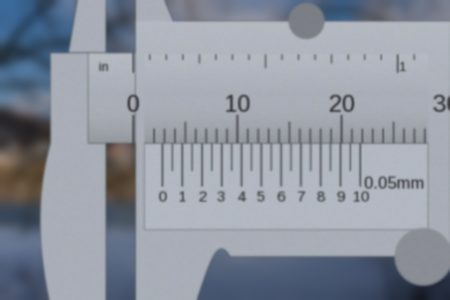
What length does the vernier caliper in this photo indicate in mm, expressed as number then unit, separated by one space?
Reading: 2.8 mm
